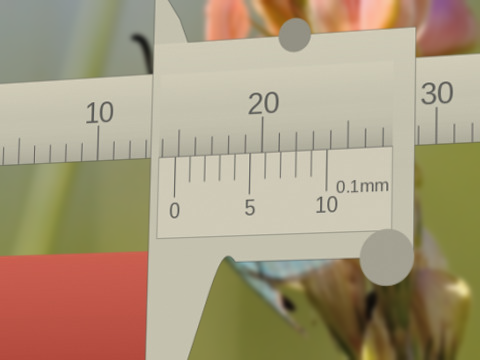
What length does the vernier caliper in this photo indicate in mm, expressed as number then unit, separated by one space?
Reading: 14.8 mm
